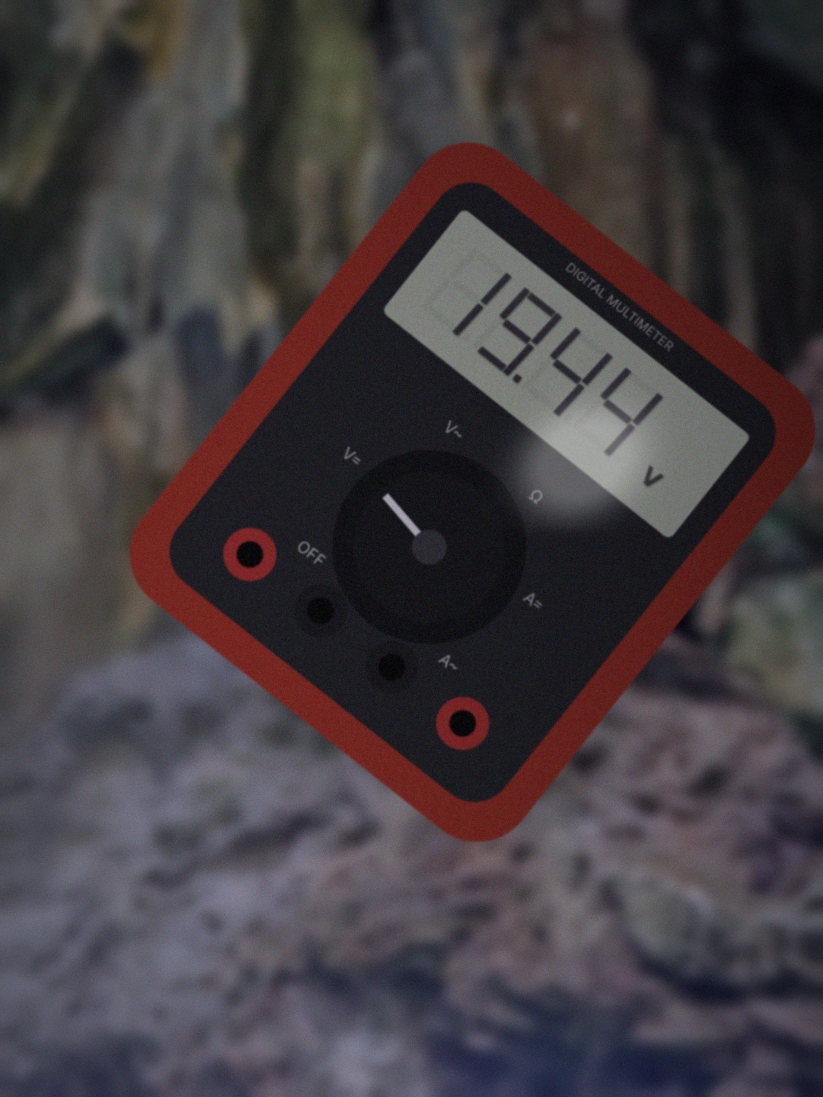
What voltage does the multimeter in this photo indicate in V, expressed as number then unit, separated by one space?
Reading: 19.44 V
